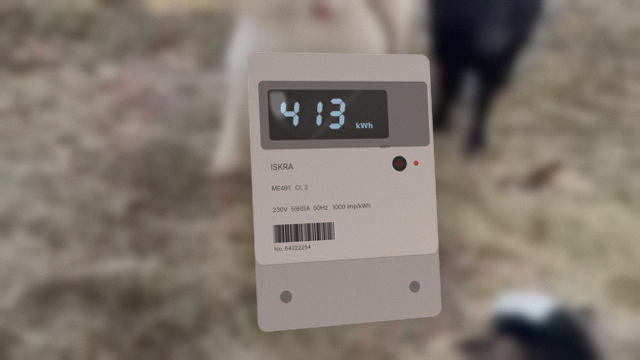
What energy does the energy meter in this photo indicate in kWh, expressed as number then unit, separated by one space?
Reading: 413 kWh
